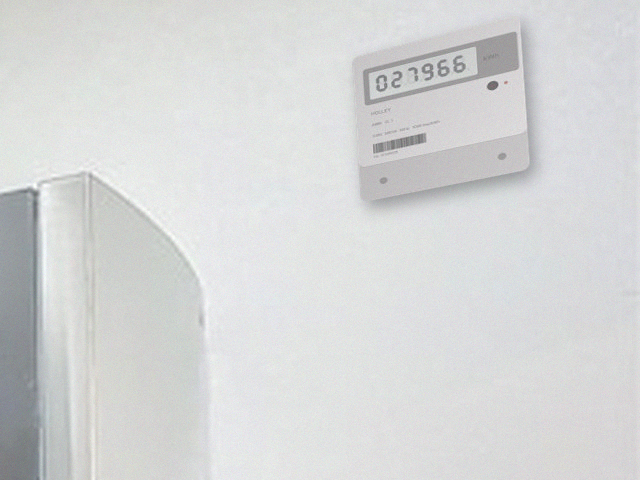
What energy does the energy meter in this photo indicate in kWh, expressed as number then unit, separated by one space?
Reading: 27966 kWh
